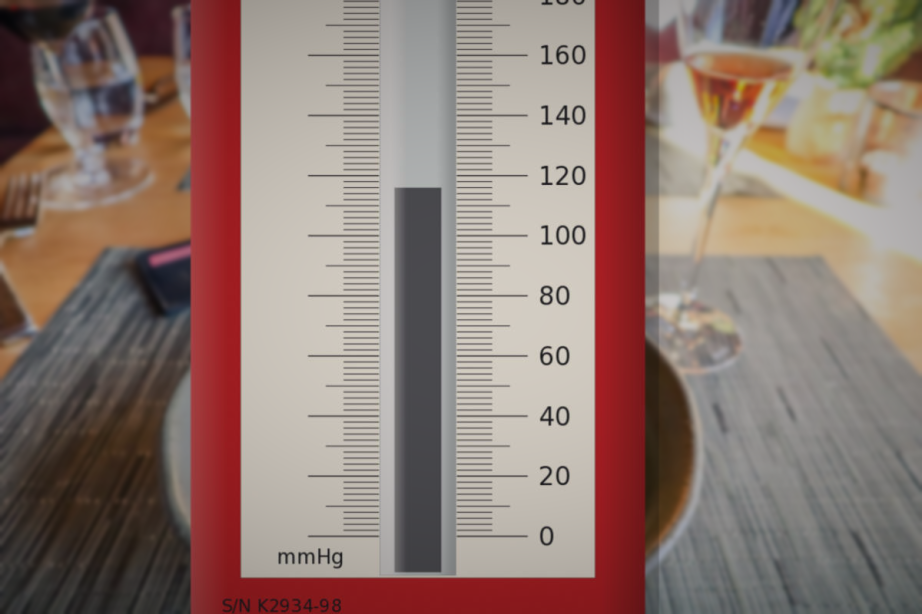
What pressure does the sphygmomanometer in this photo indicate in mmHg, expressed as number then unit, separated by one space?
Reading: 116 mmHg
